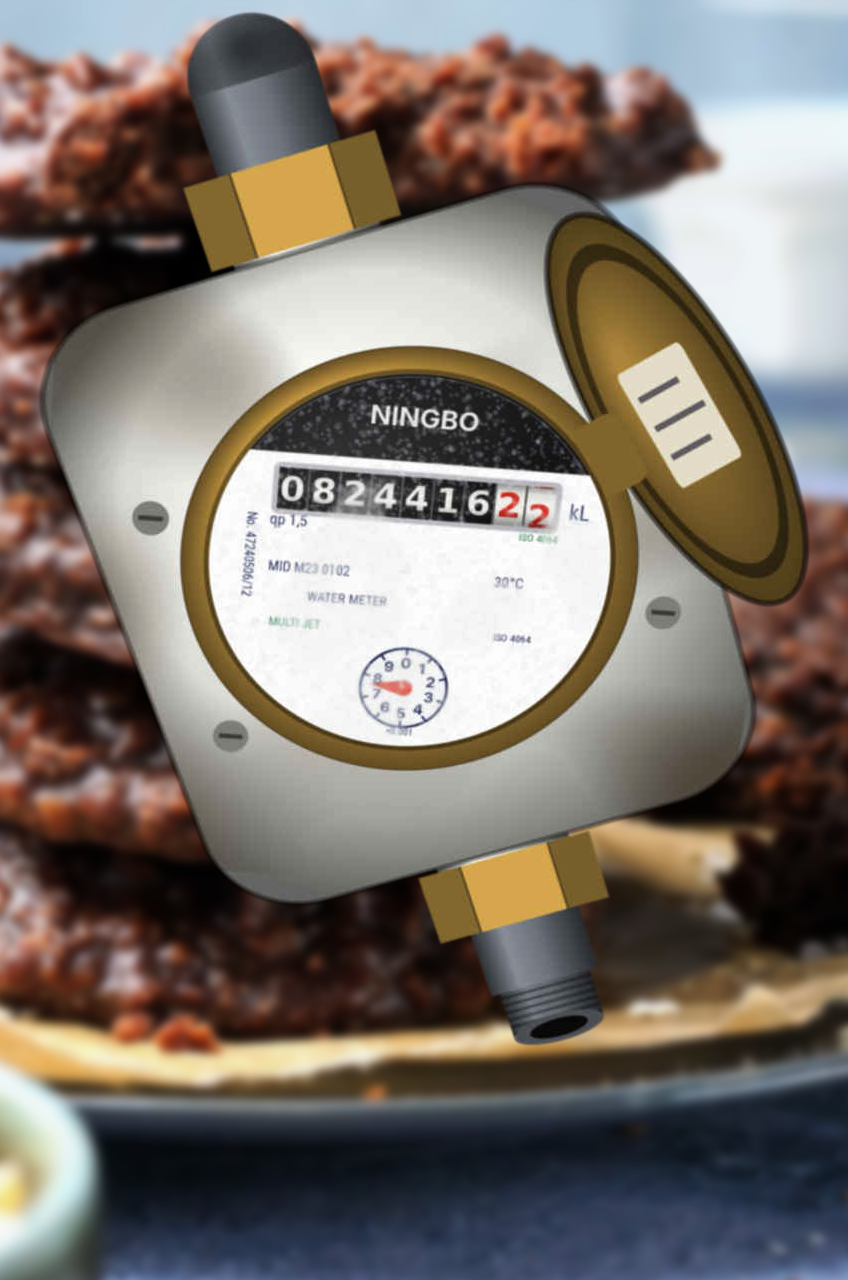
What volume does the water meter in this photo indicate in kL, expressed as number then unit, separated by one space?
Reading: 824416.217 kL
